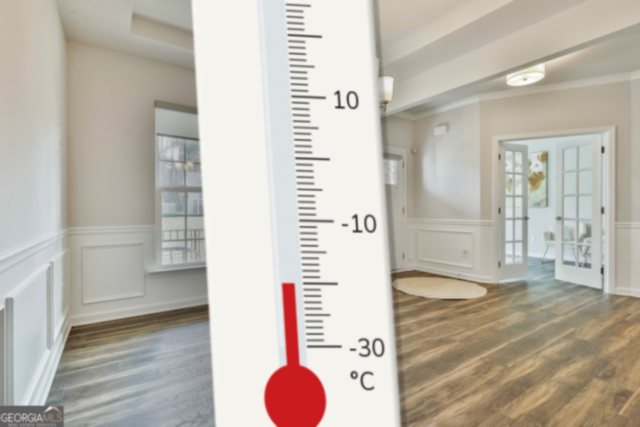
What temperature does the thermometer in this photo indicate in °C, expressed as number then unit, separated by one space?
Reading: -20 °C
